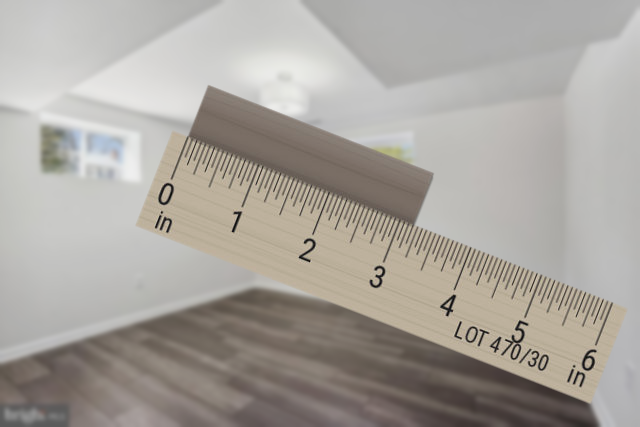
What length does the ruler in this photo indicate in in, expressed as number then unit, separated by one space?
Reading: 3.1875 in
